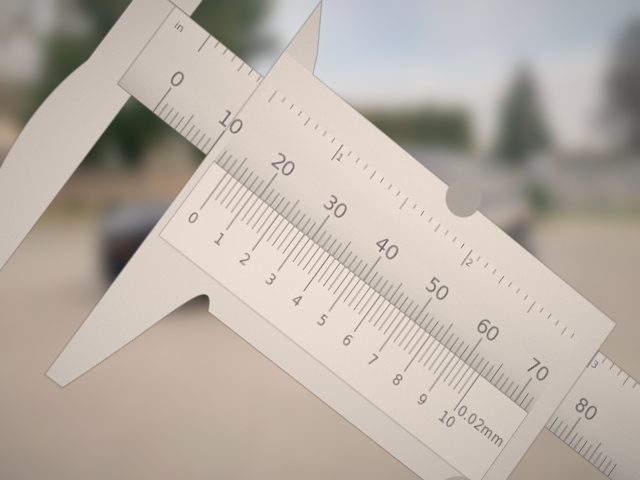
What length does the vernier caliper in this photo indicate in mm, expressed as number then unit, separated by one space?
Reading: 14.0 mm
